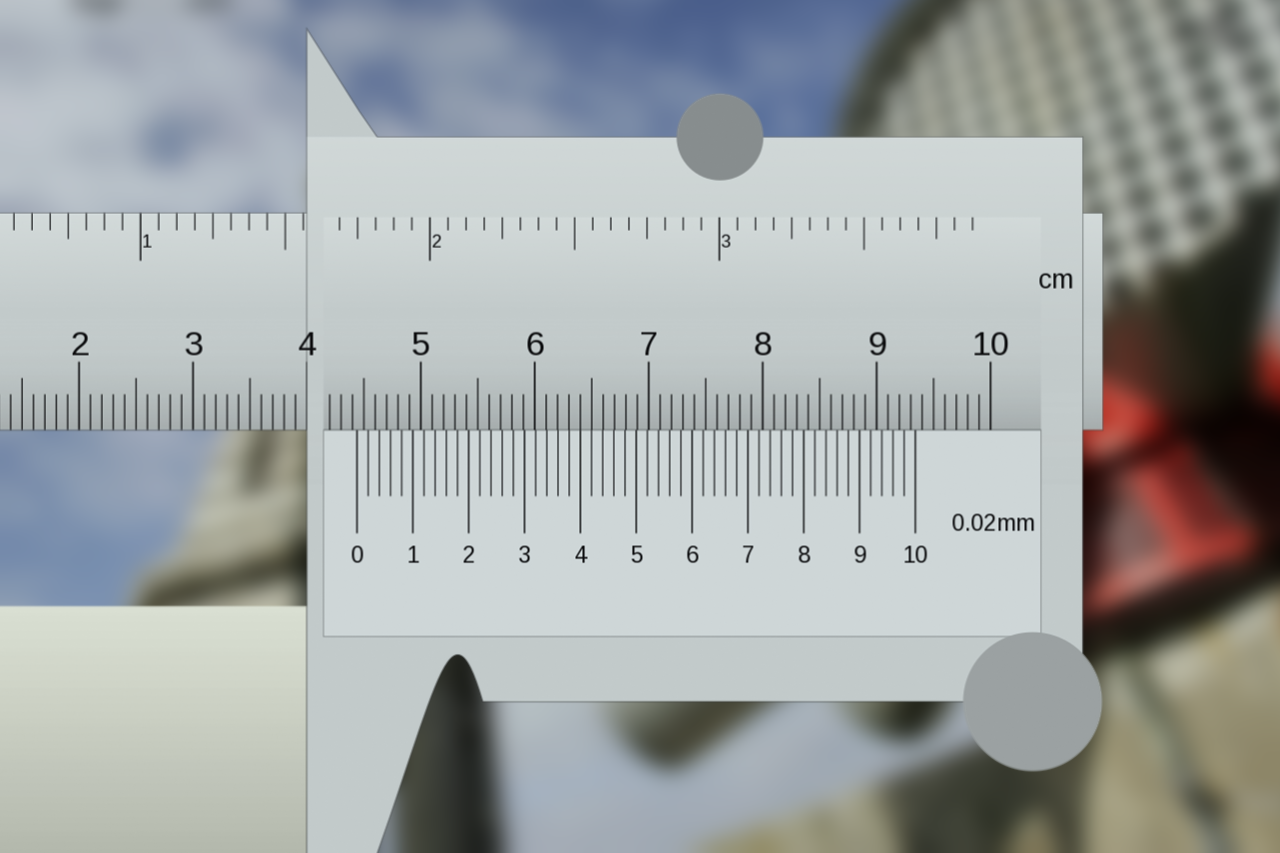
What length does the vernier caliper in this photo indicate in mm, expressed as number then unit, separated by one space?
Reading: 44.4 mm
